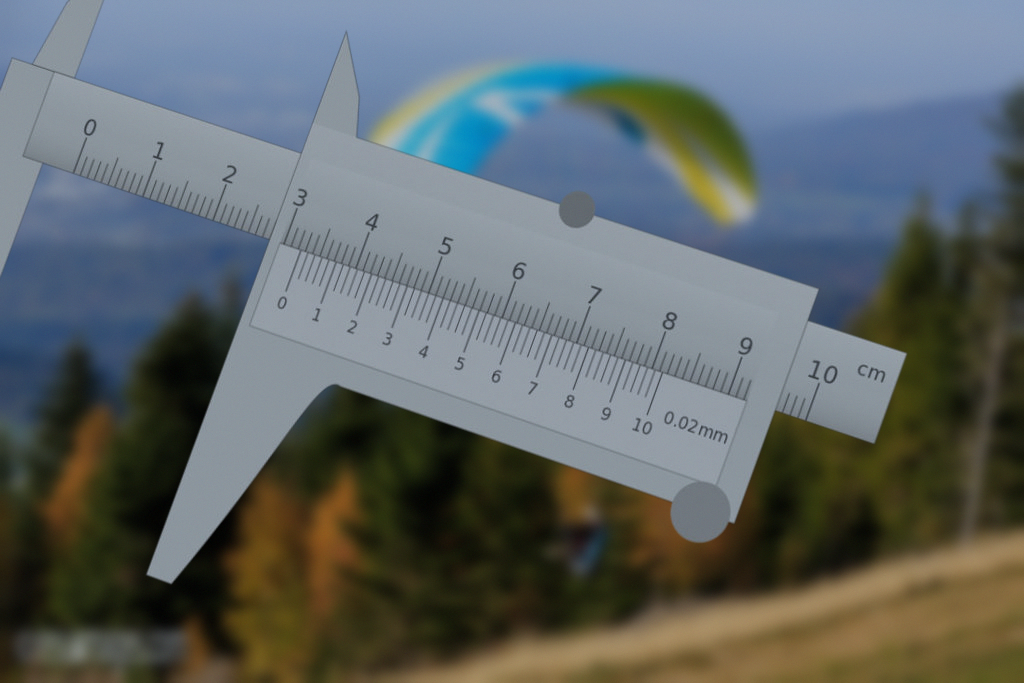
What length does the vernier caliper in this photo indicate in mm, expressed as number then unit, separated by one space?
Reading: 32.4 mm
